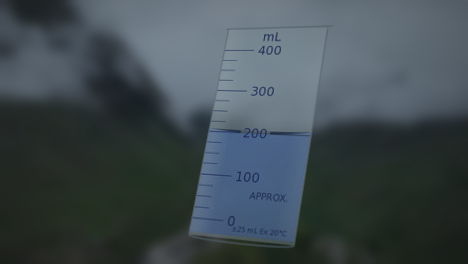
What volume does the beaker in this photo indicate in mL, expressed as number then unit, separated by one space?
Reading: 200 mL
